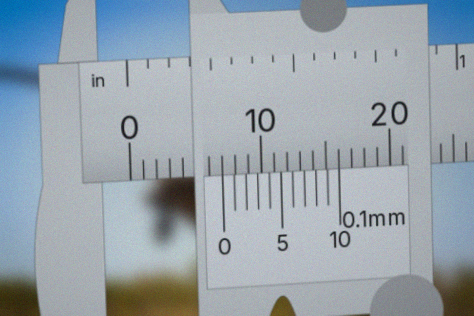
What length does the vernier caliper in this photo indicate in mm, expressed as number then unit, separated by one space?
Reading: 7.0 mm
